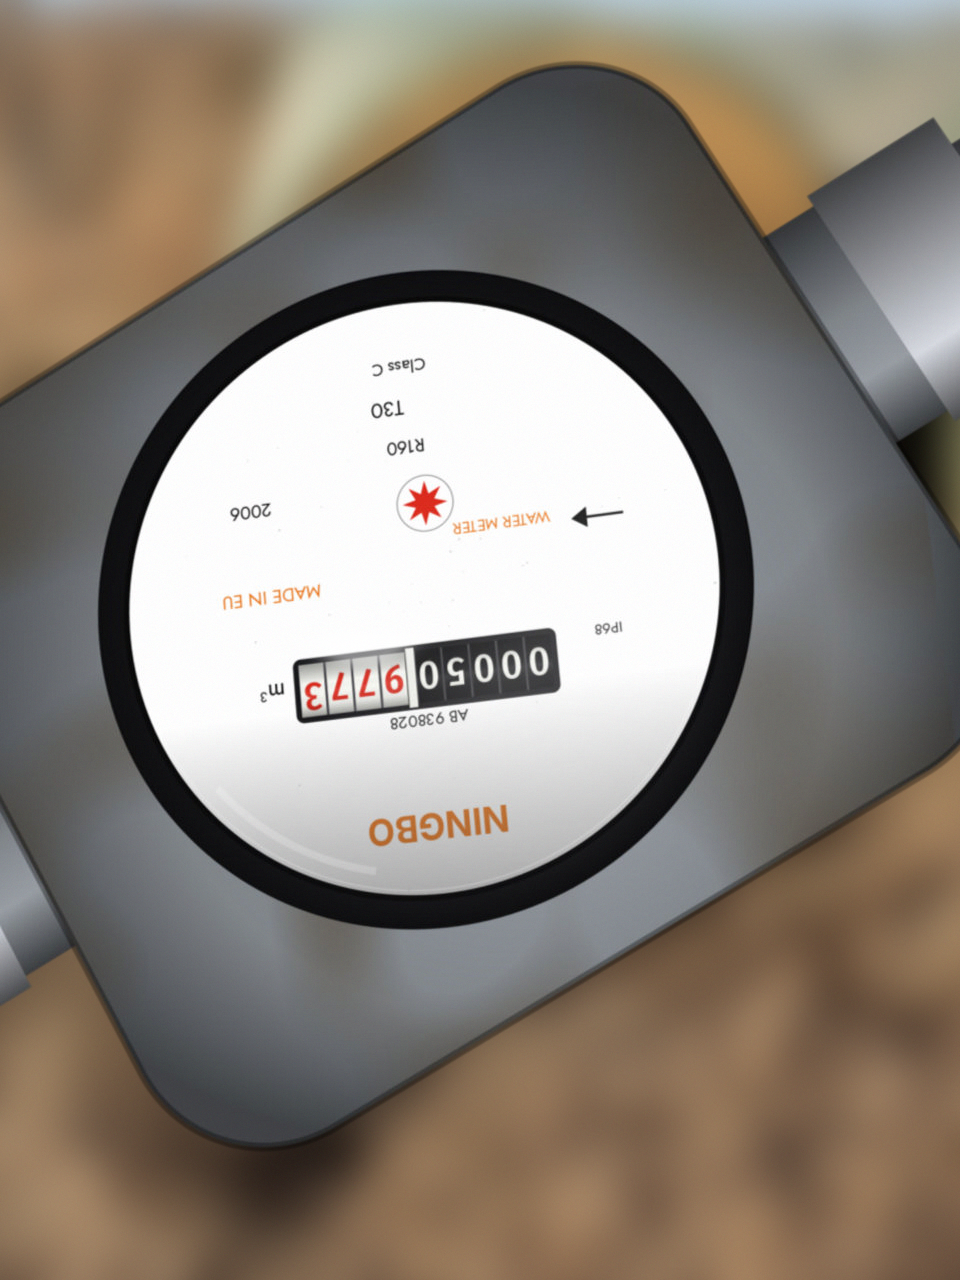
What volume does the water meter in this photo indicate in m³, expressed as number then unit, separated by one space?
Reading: 50.9773 m³
